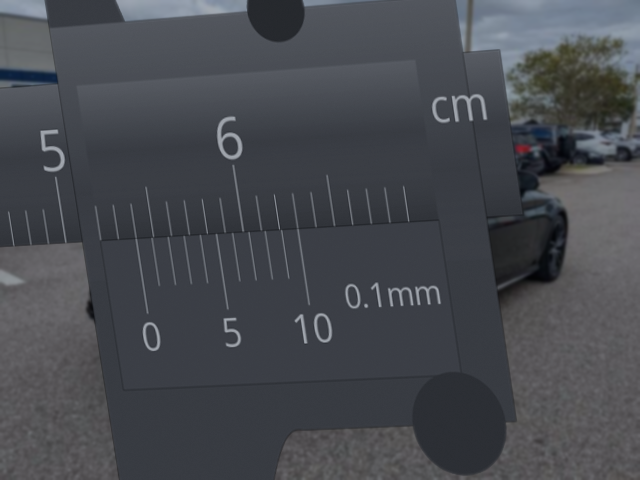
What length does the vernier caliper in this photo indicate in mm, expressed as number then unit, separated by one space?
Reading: 54.0 mm
